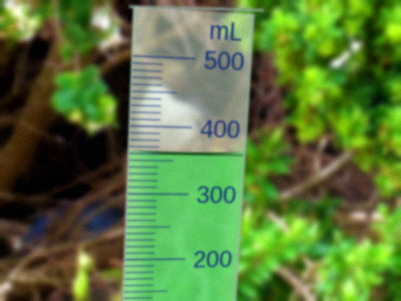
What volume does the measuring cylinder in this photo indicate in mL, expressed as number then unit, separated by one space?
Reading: 360 mL
